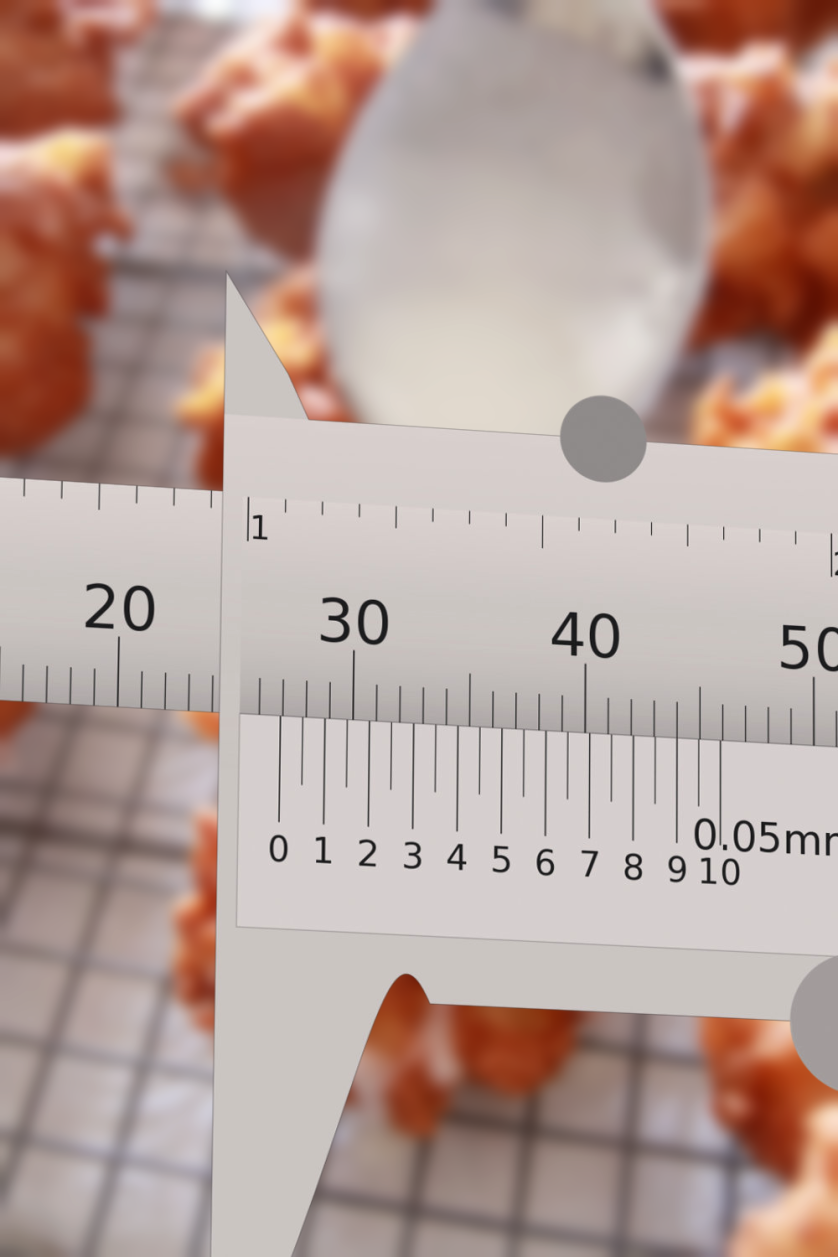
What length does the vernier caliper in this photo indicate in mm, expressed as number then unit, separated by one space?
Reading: 26.90 mm
